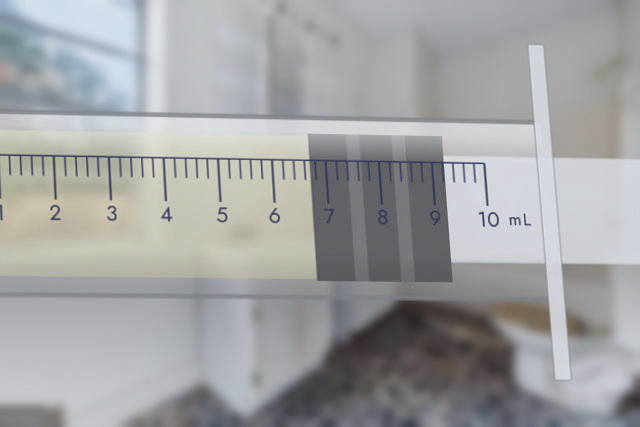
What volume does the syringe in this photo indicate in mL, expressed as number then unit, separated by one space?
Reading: 6.7 mL
